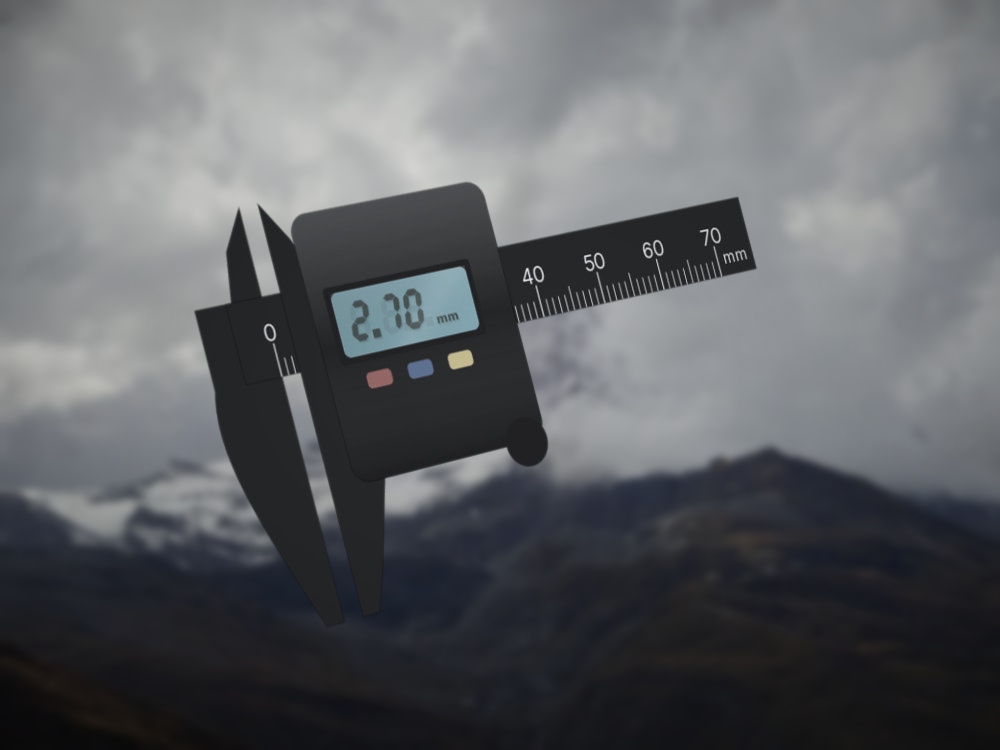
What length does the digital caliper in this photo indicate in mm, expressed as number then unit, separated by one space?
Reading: 2.70 mm
